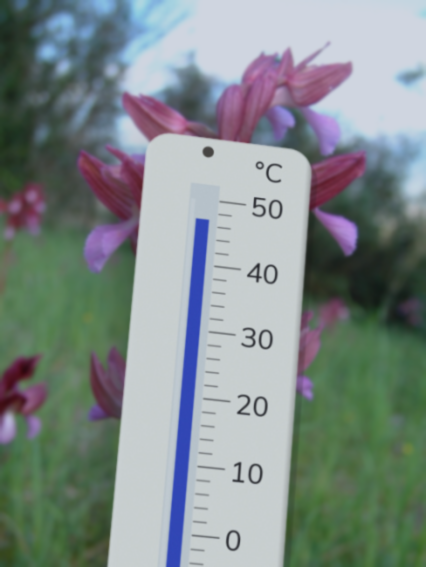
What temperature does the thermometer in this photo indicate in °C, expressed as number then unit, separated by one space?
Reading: 47 °C
